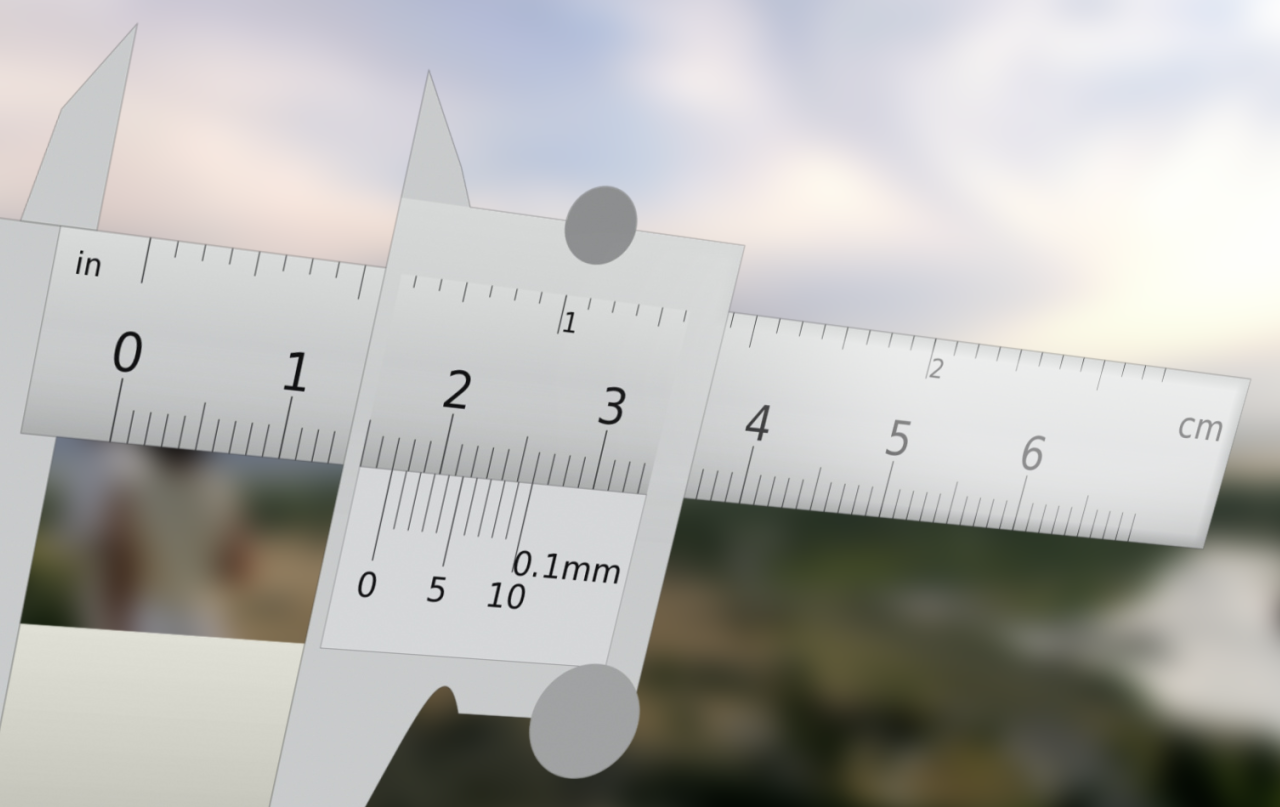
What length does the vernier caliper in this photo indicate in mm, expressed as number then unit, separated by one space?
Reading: 17.0 mm
